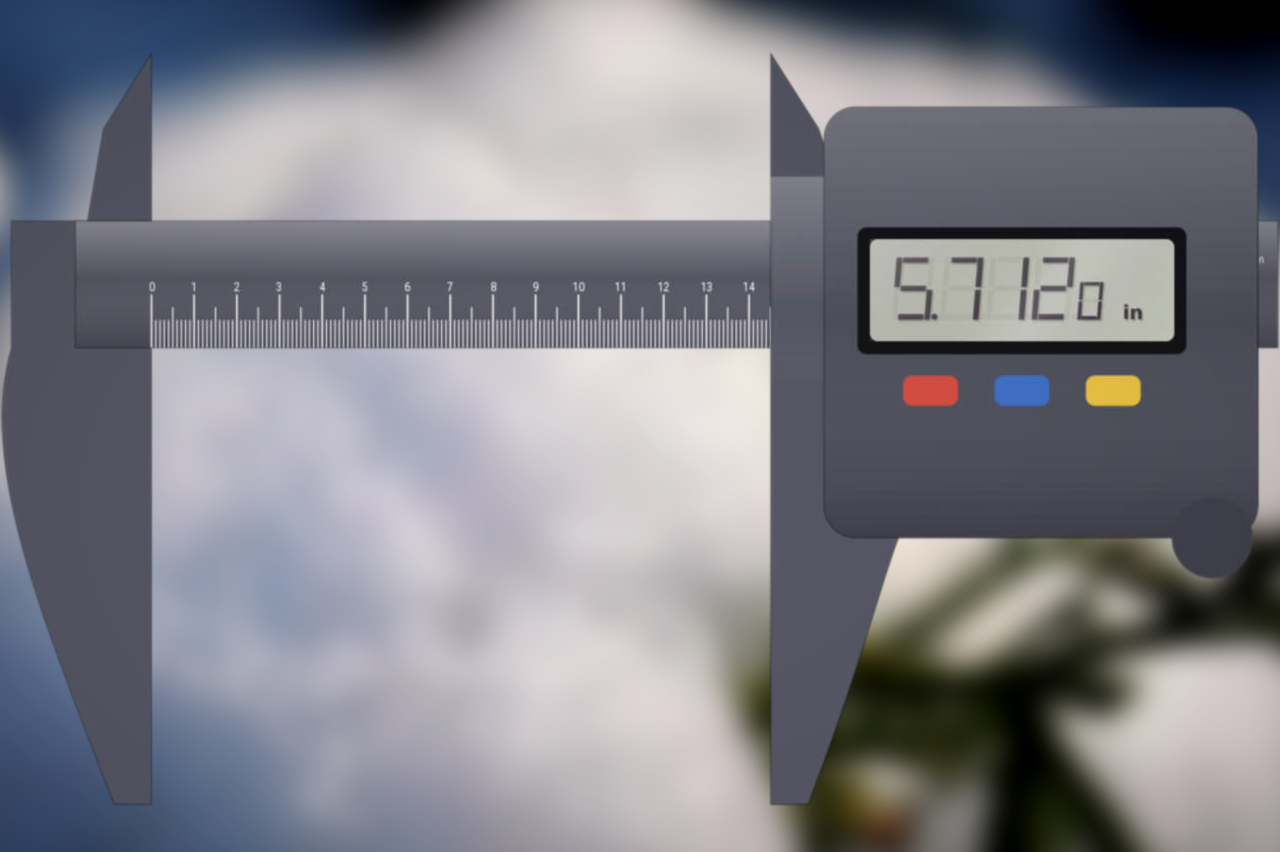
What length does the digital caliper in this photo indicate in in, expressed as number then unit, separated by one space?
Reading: 5.7120 in
